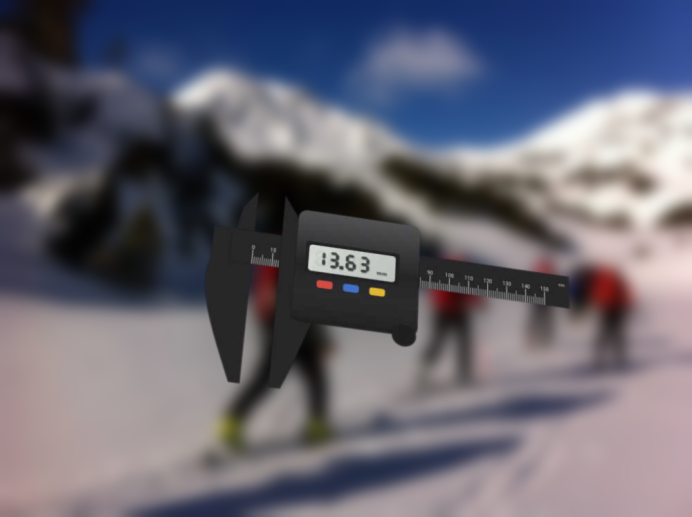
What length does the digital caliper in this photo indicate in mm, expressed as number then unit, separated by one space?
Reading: 13.63 mm
